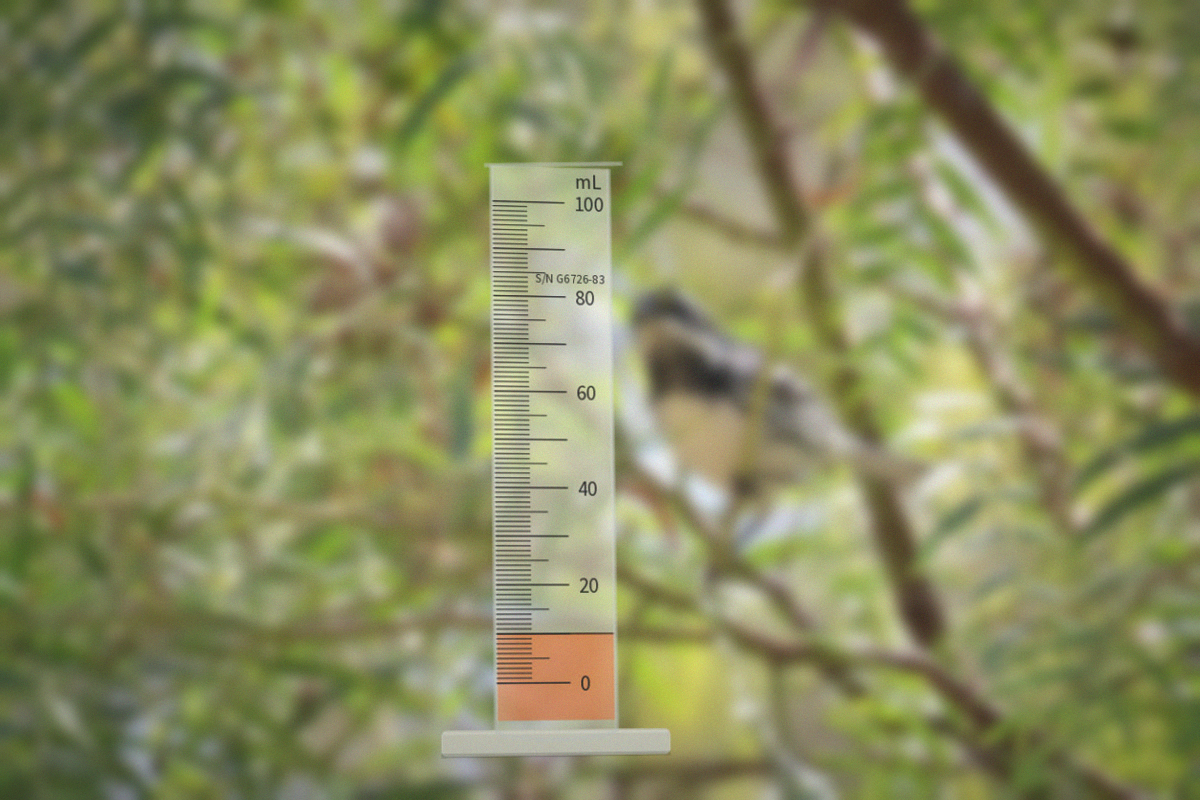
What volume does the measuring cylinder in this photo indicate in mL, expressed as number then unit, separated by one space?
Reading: 10 mL
